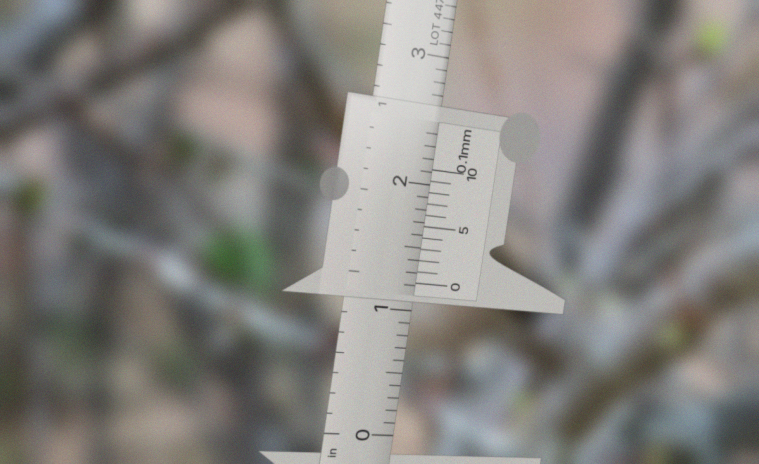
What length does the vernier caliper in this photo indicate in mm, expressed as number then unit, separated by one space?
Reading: 12.2 mm
